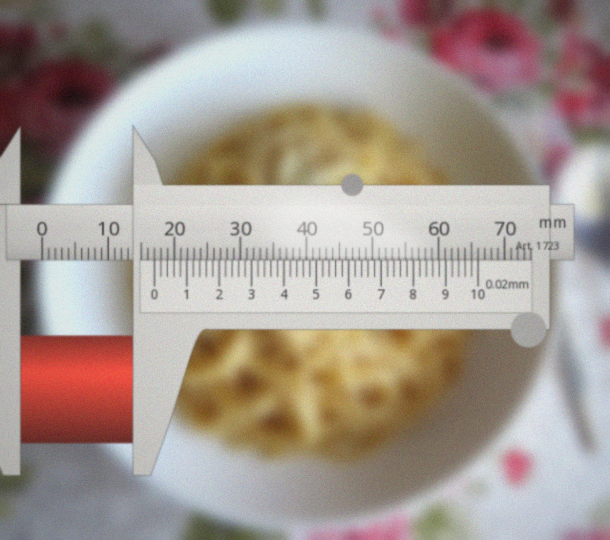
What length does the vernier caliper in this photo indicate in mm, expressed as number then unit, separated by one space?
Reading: 17.0 mm
